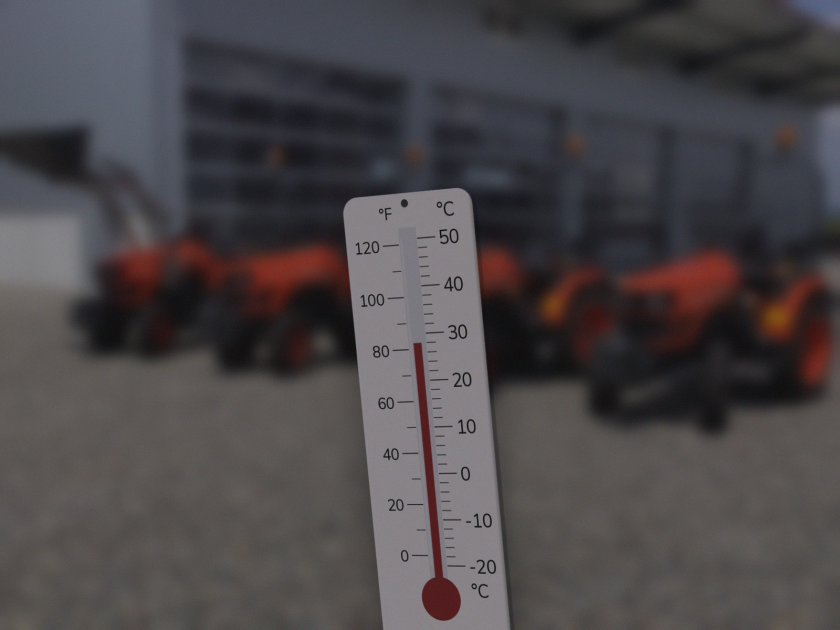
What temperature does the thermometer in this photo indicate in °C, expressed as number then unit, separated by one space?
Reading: 28 °C
